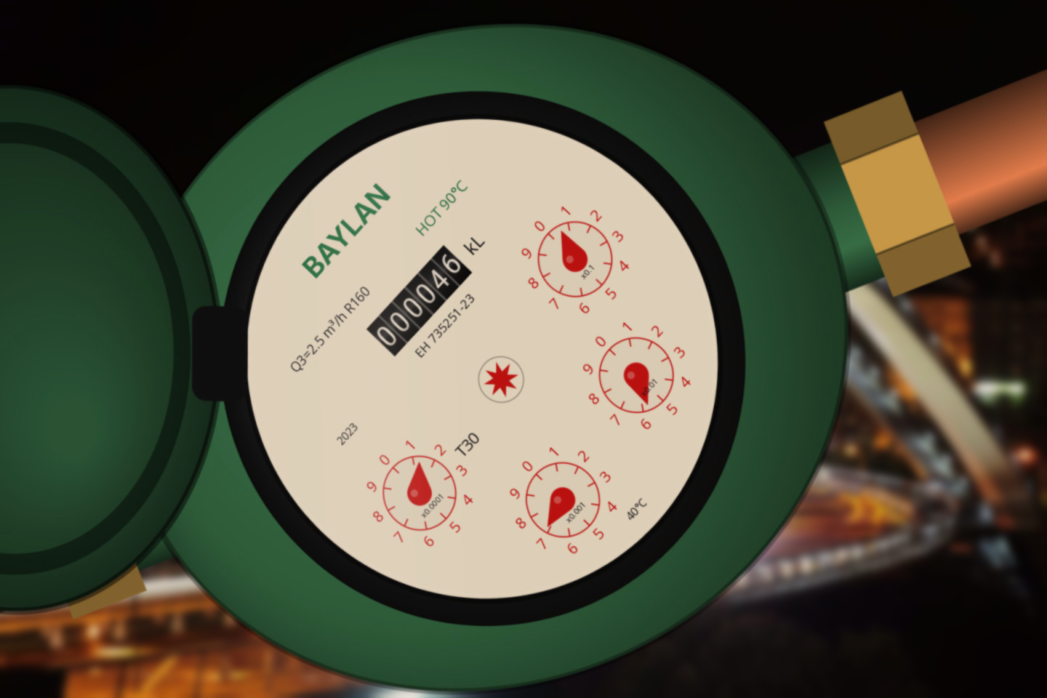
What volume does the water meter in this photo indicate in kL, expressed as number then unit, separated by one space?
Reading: 46.0571 kL
